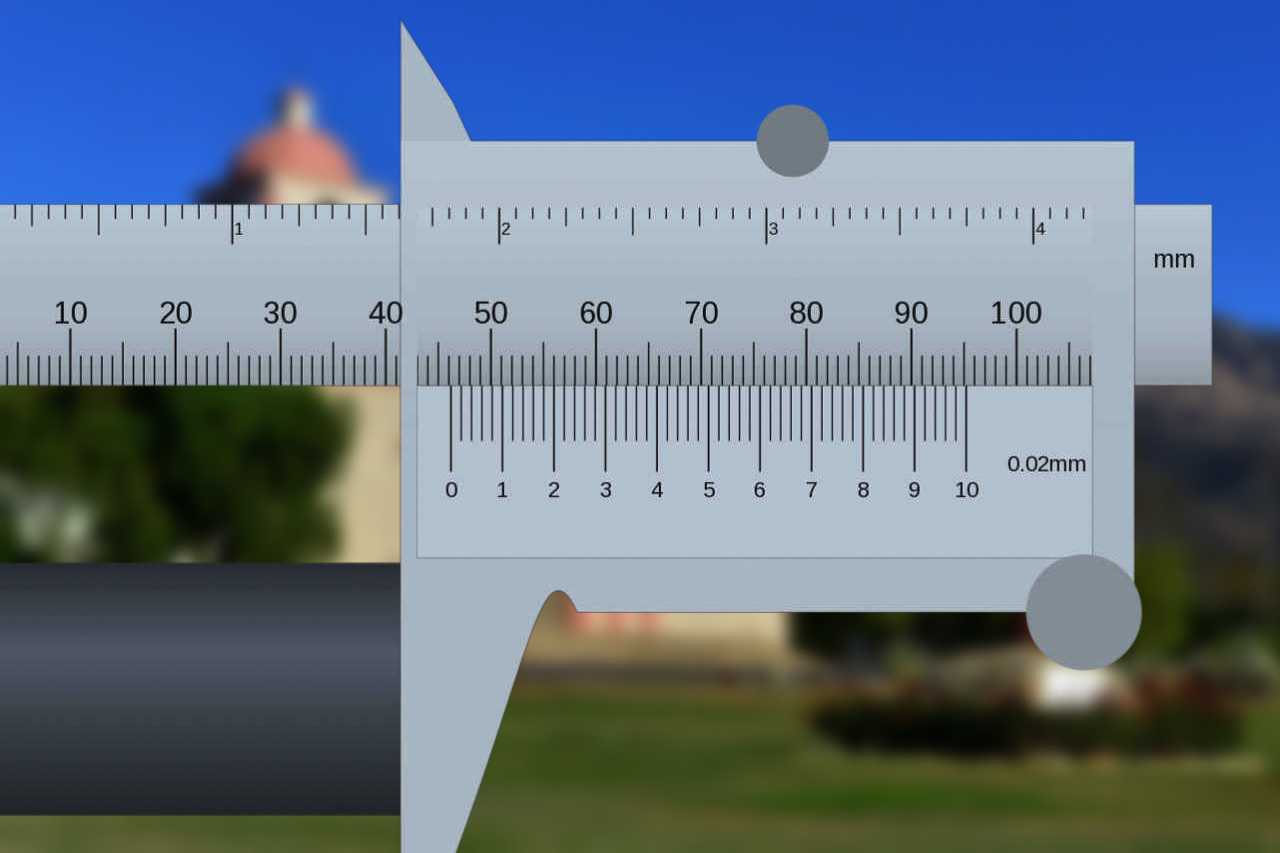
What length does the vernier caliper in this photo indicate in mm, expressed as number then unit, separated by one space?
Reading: 46.2 mm
